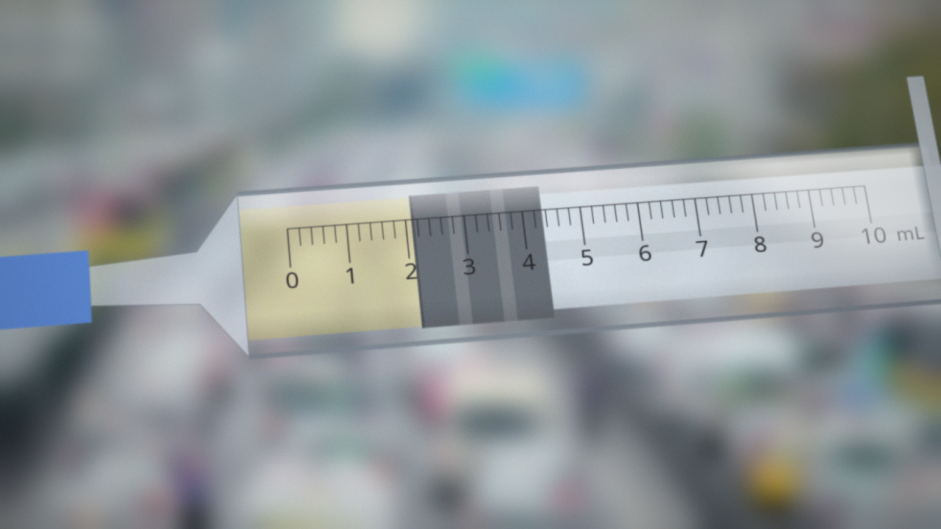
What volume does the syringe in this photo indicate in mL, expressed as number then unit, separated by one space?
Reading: 2.1 mL
